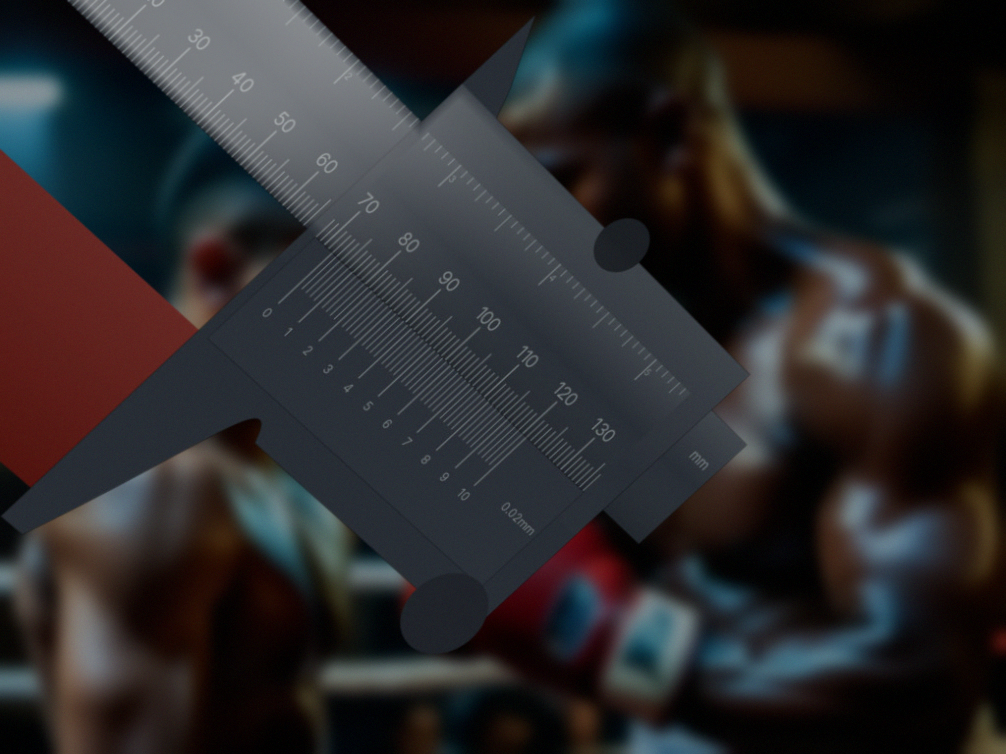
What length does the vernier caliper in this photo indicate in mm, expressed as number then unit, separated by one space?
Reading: 72.0 mm
